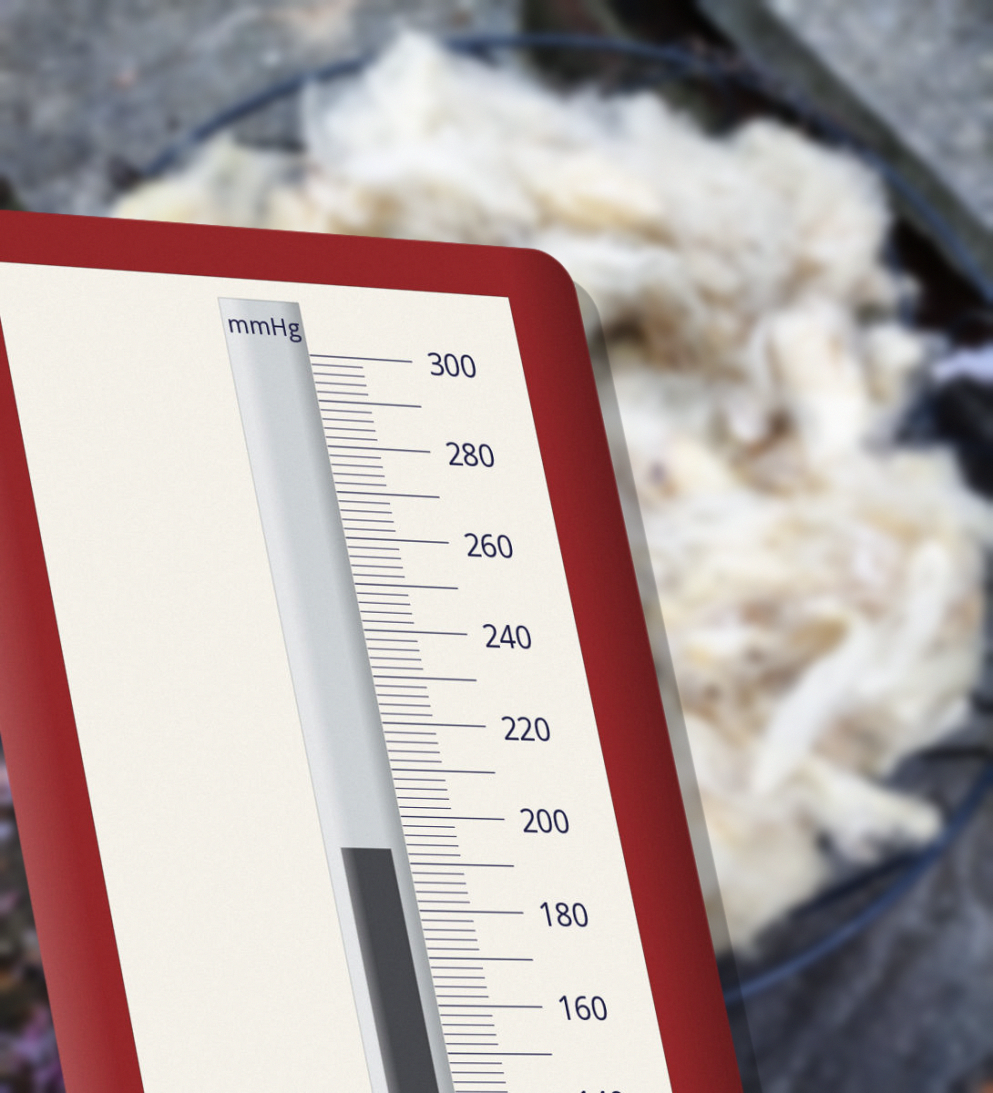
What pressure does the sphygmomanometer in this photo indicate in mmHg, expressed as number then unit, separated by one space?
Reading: 193 mmHg
